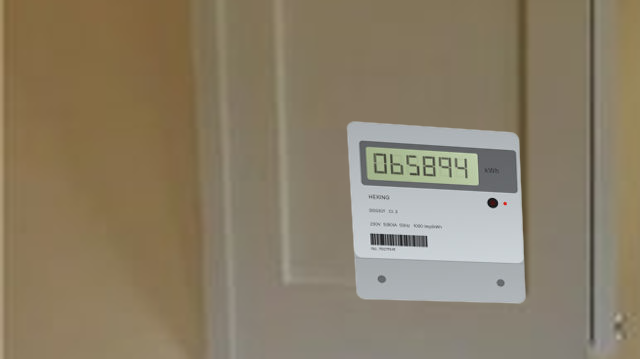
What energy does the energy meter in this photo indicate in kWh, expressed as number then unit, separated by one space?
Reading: 65894 kWh
